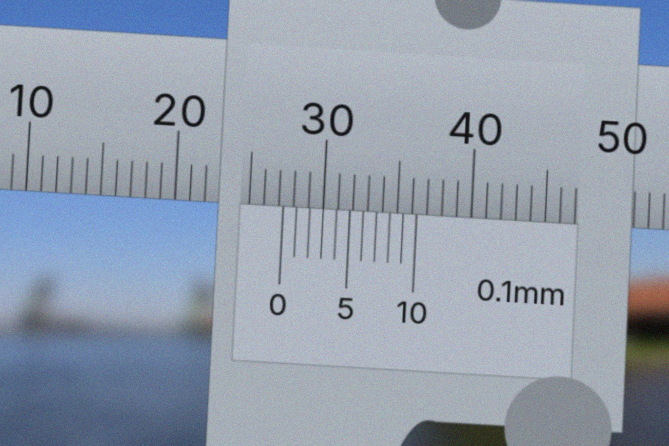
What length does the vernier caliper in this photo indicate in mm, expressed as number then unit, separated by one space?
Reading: 27.3 mm
